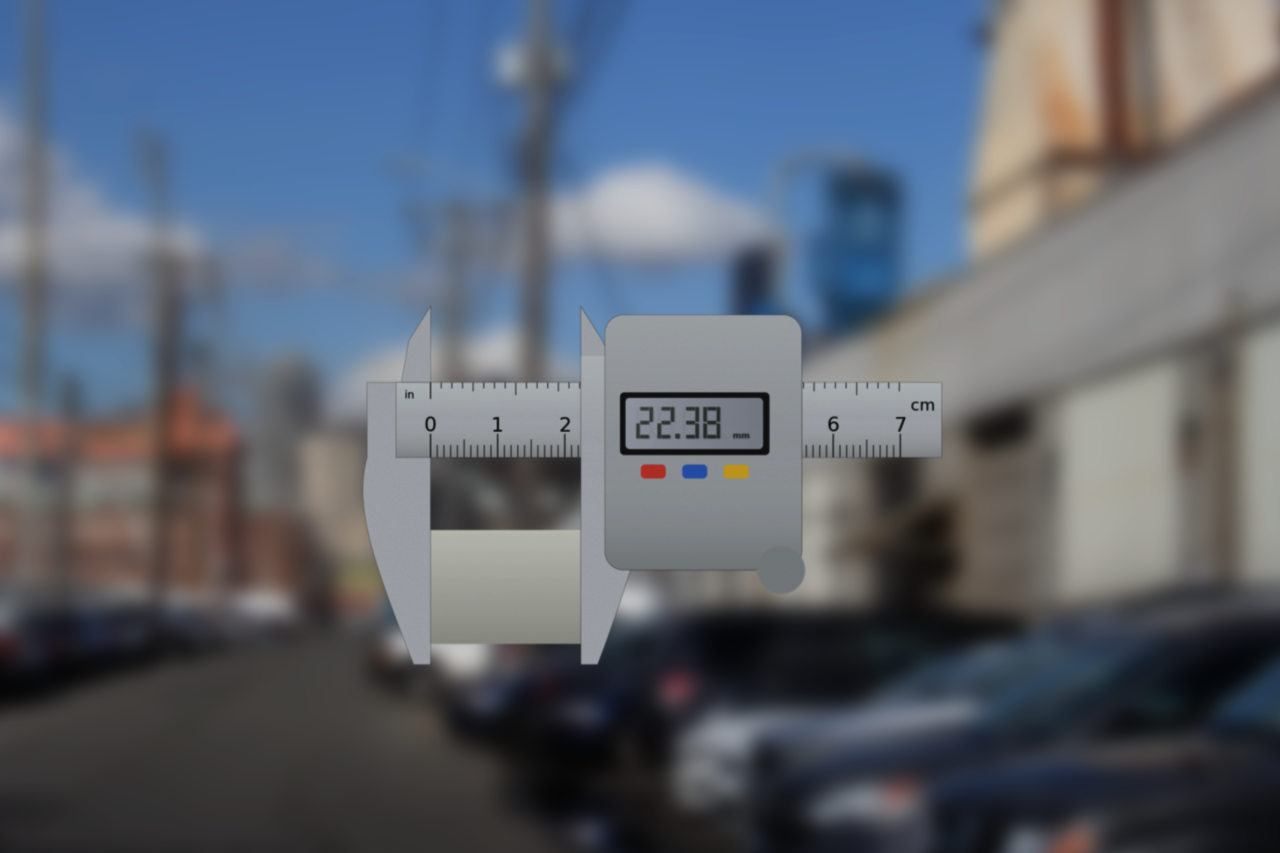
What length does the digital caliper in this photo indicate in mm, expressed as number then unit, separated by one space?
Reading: 22.38 mm
